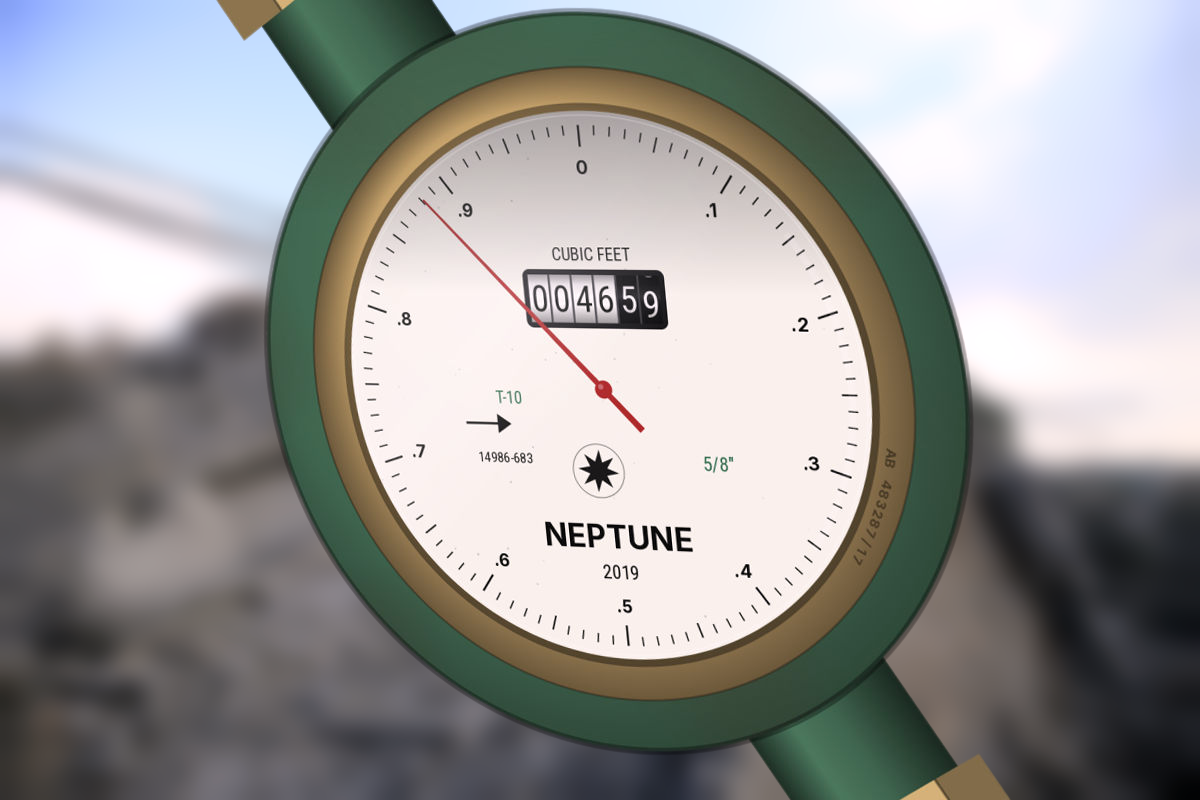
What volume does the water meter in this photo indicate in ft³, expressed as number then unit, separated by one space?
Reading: 4658.88 ft³
